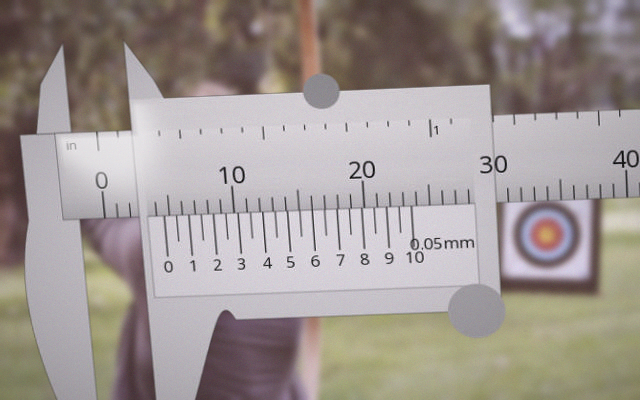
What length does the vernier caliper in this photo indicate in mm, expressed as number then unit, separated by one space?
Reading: 4.6 mm
